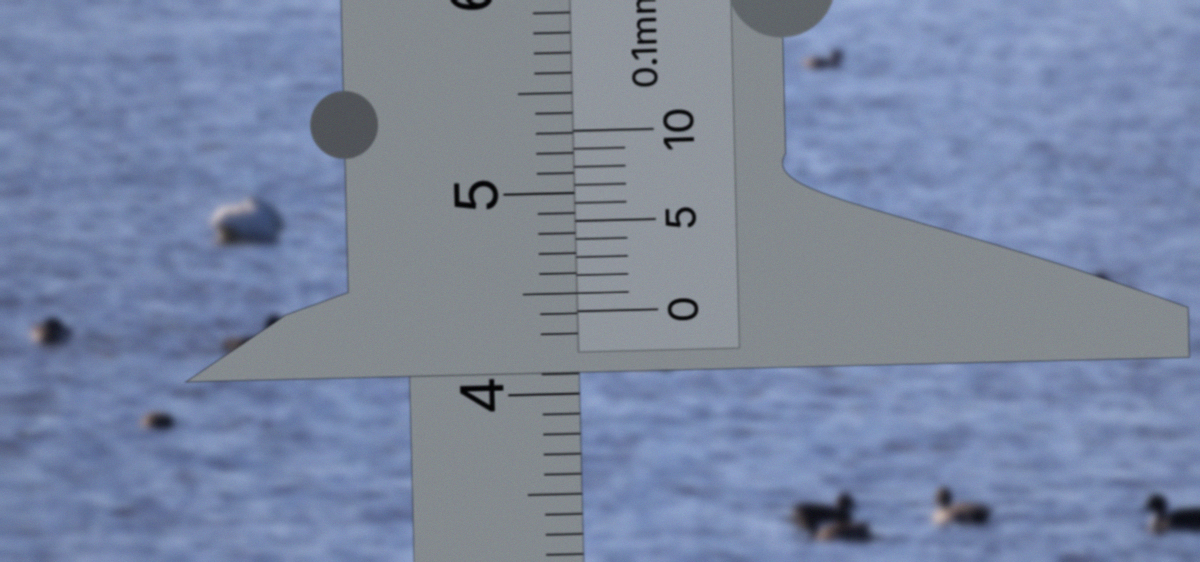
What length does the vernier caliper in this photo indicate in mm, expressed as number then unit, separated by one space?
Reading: 44.1 mm
